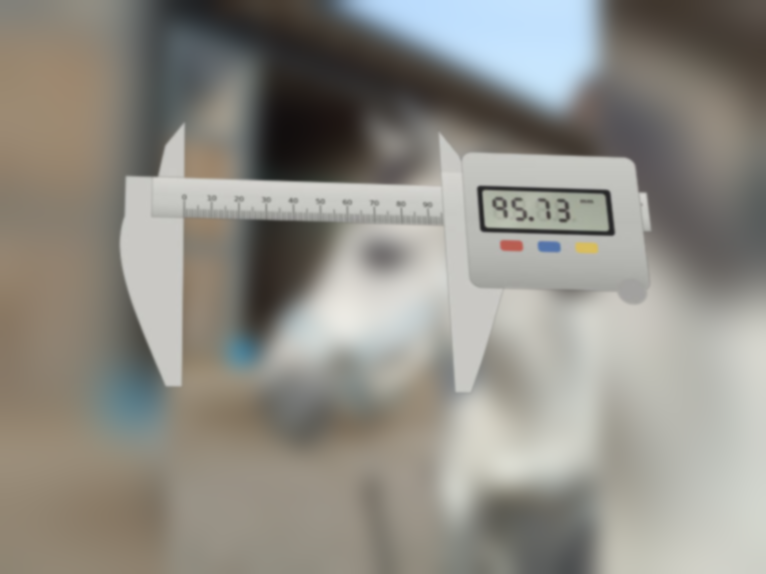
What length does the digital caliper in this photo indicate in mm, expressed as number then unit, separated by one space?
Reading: 95.73 mm
